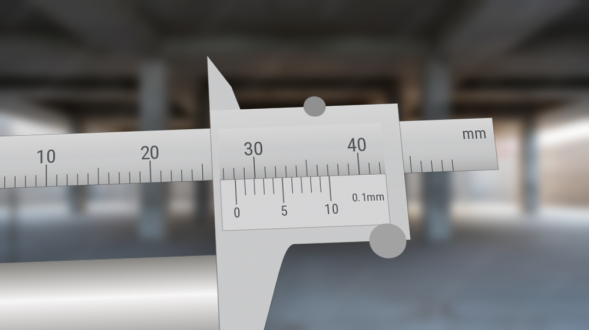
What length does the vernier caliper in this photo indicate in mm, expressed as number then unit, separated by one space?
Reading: 28.1 mm
